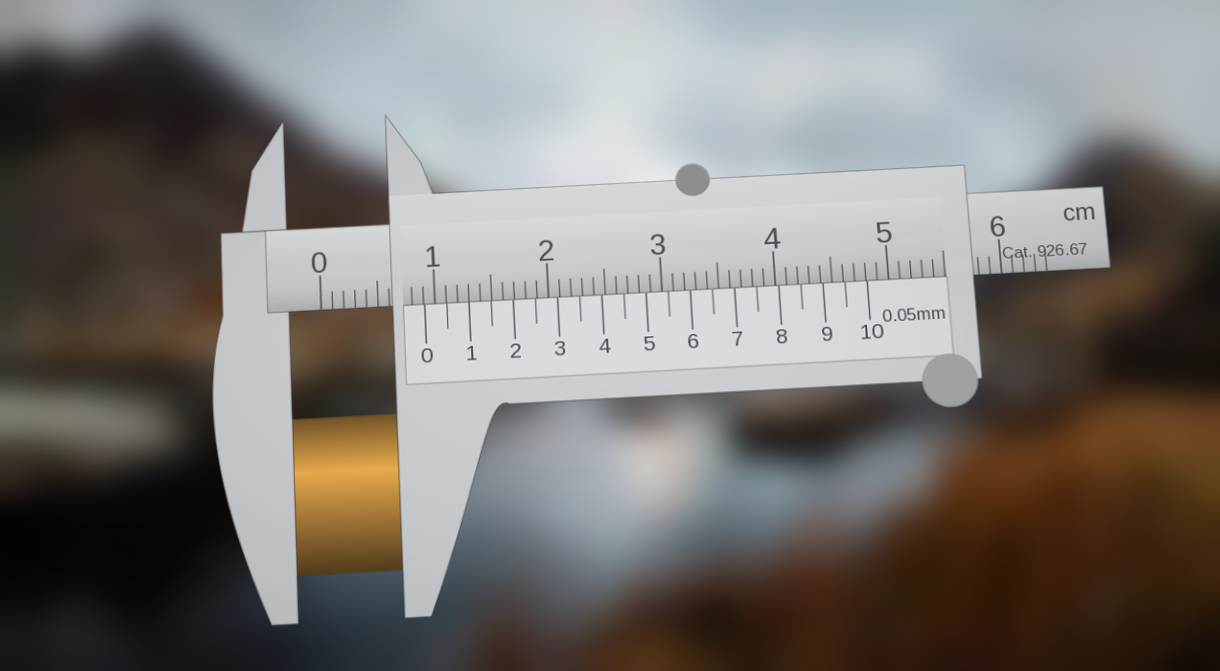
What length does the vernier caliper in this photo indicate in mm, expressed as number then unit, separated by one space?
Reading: 9.1 mm
